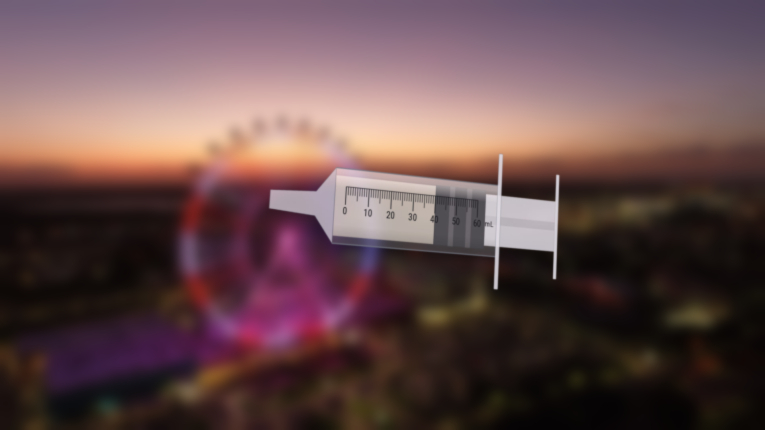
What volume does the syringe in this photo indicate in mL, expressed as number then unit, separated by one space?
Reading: 40 mL
